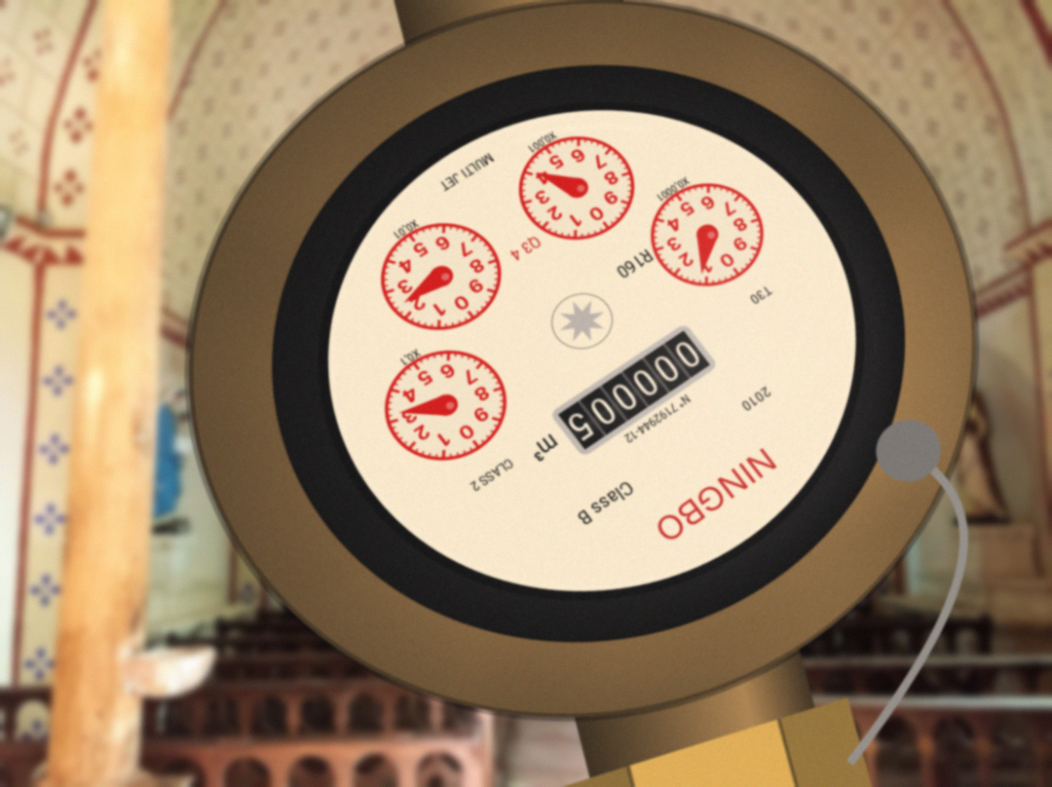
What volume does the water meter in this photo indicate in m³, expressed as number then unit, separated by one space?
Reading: 5.3241 m³
